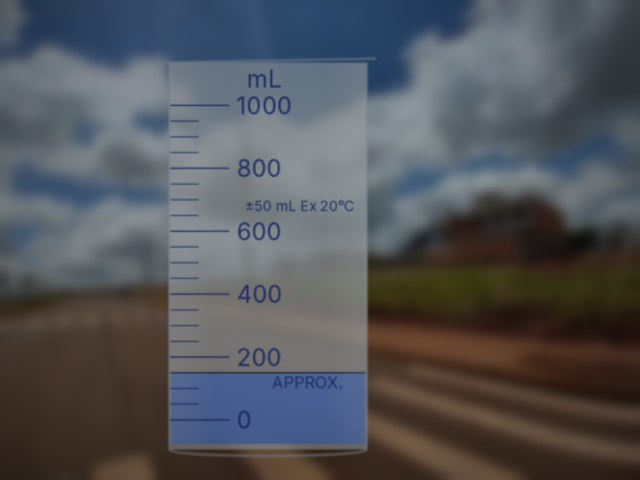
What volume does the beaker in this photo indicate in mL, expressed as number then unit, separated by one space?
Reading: 150 mL
